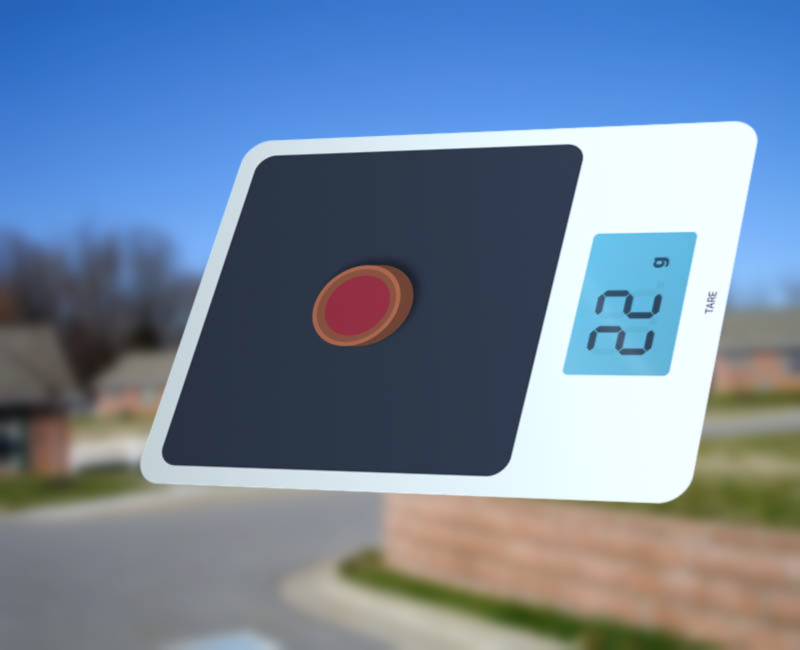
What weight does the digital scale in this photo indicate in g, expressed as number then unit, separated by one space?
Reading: 22 g
